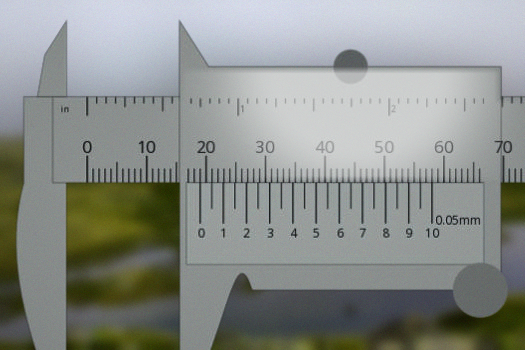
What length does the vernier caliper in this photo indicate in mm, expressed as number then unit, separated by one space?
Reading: 19.0 mm
